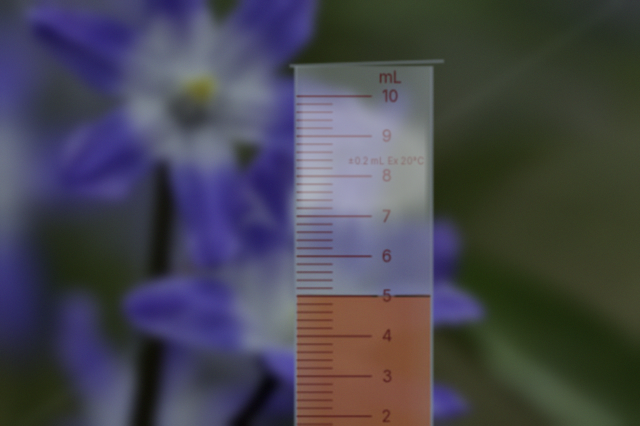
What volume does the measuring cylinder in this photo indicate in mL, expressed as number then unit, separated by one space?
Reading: 5 mL
